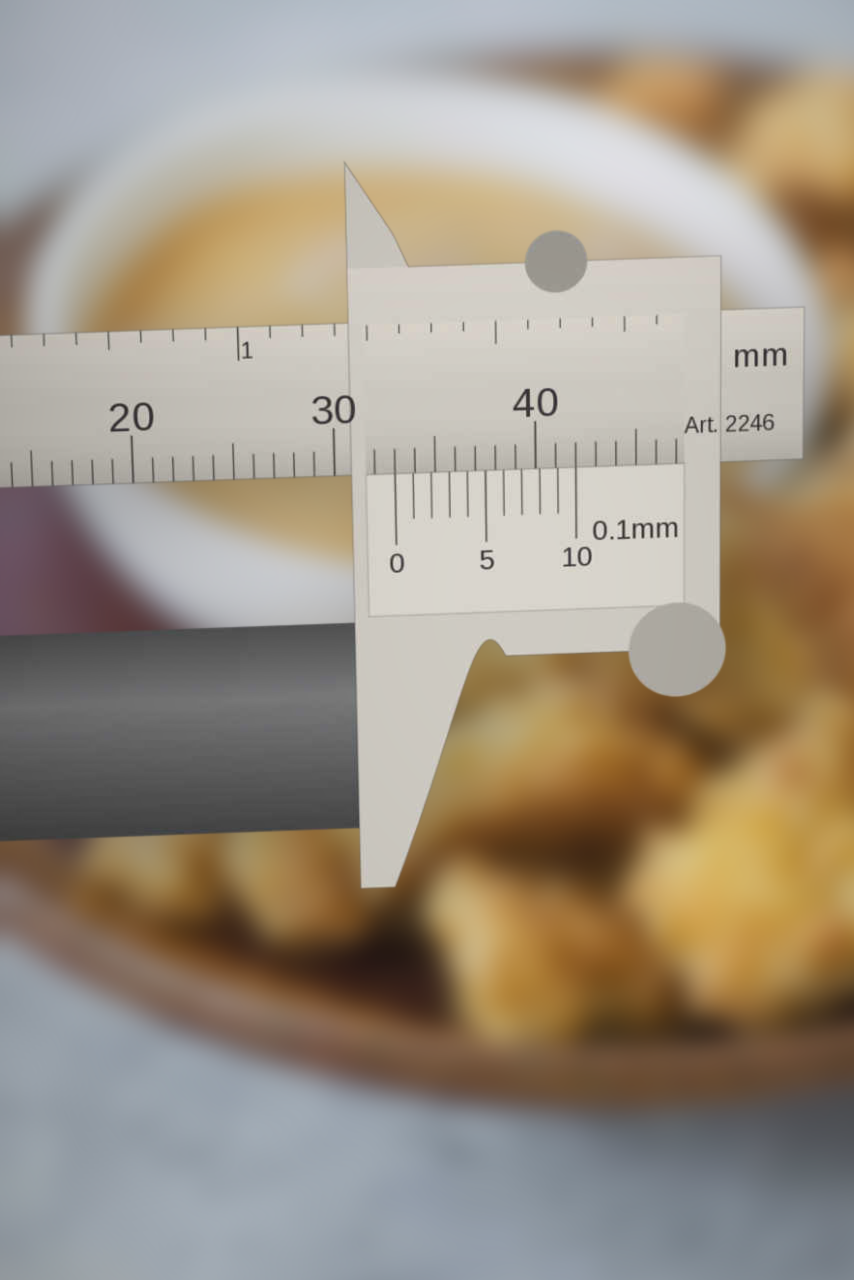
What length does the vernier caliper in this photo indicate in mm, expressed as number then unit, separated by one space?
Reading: 33.0 mm
